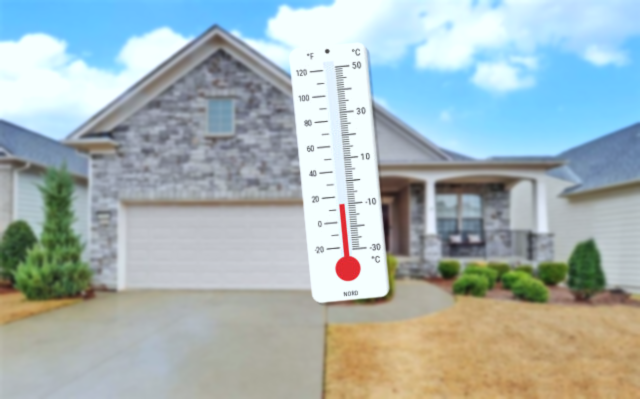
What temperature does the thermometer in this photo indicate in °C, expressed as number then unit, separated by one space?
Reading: -10 °C
